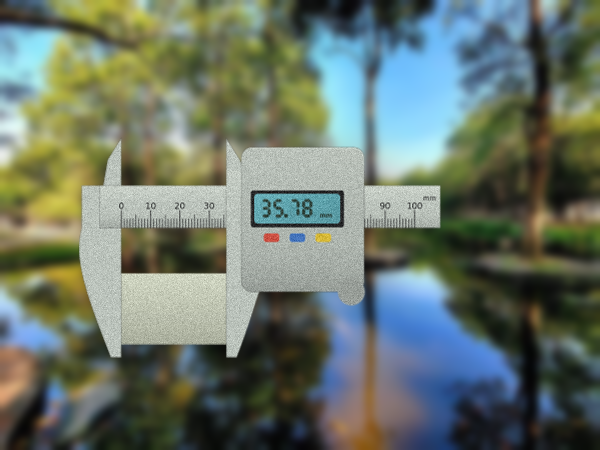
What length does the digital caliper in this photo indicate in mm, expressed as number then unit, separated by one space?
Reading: 35.78 mm
